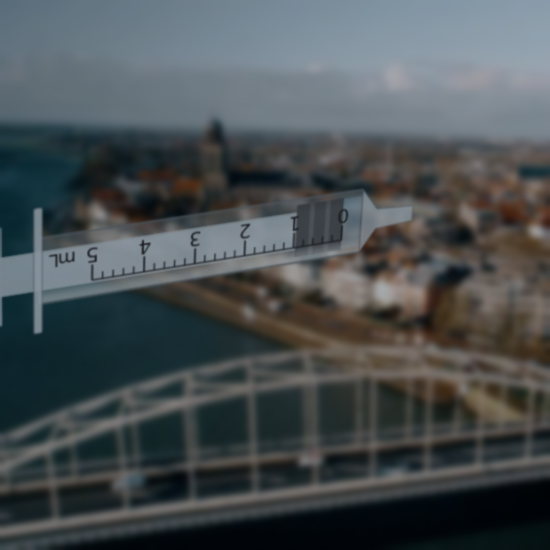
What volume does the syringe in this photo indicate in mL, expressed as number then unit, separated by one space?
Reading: 0 mL
